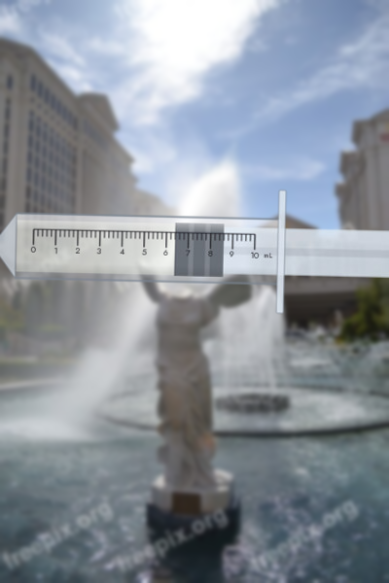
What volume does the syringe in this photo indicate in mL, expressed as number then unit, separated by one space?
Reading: 6.4 mL
